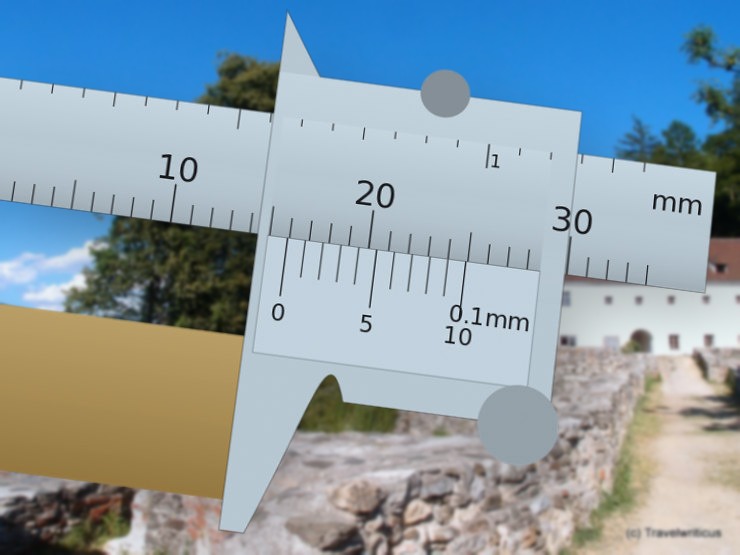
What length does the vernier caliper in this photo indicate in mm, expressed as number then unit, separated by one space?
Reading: 15.9 mm
